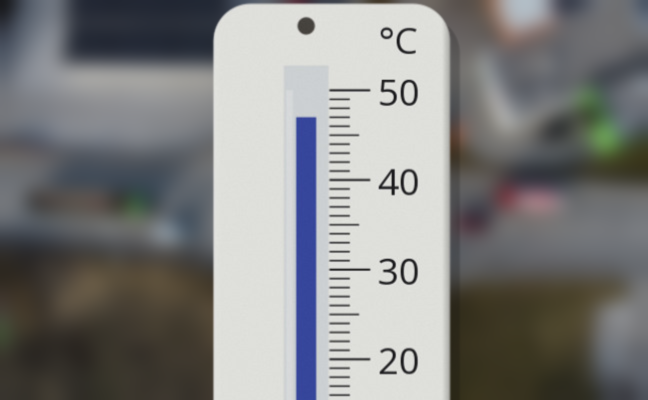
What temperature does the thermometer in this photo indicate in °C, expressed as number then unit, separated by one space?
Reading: 47 °C
